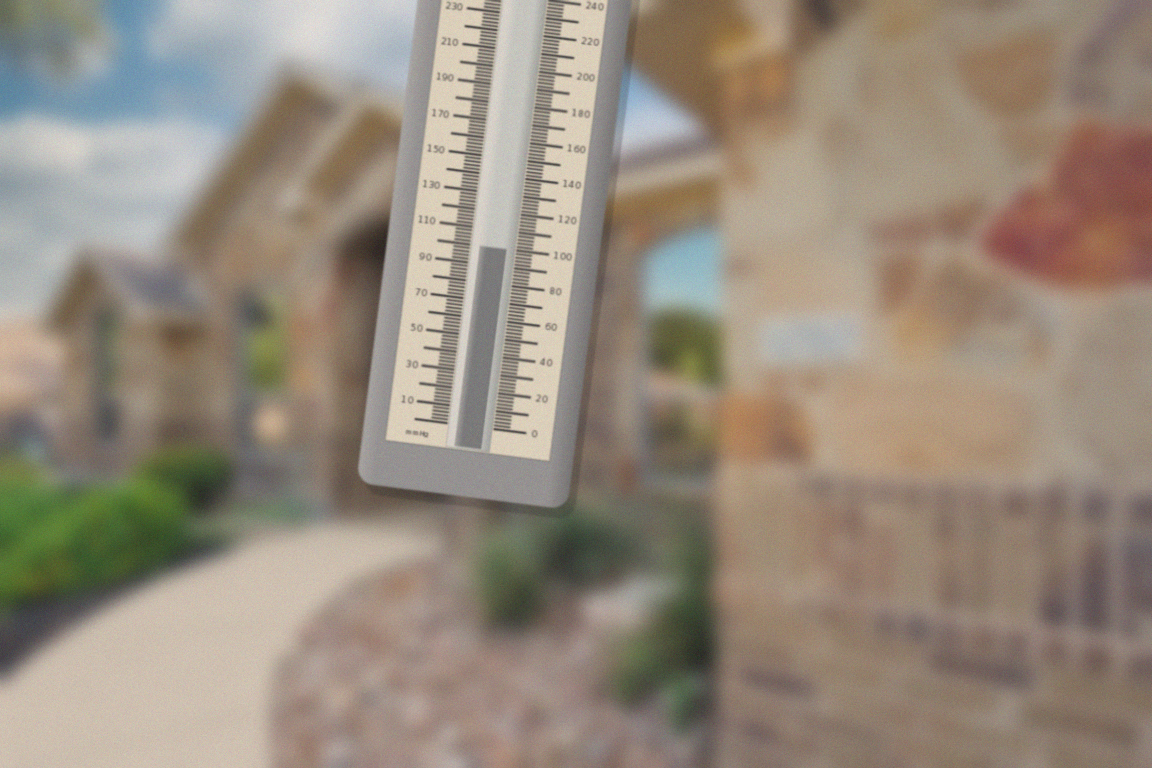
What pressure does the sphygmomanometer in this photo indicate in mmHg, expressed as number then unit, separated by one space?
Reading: 100 mmHg
